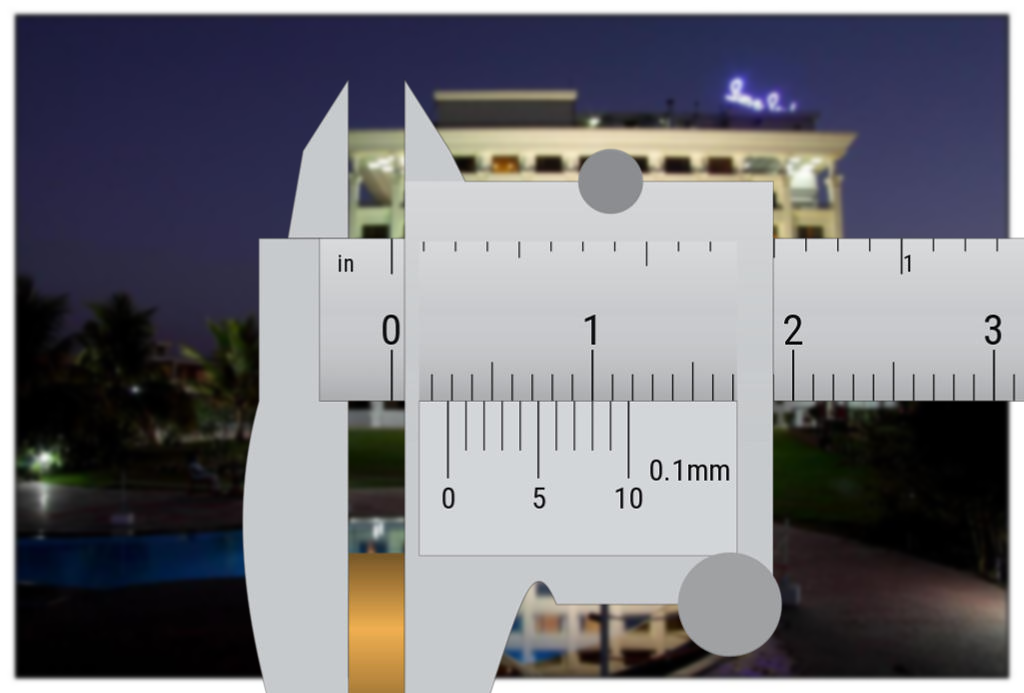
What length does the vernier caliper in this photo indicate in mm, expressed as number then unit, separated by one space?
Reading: 2.8 mm
